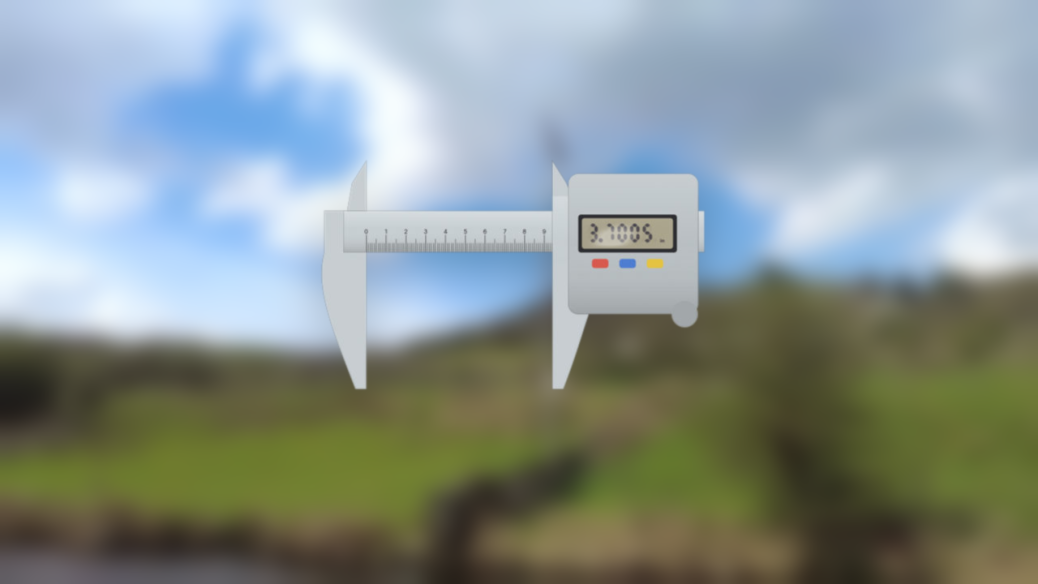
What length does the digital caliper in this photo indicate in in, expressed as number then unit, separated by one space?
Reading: 3.7005 in
